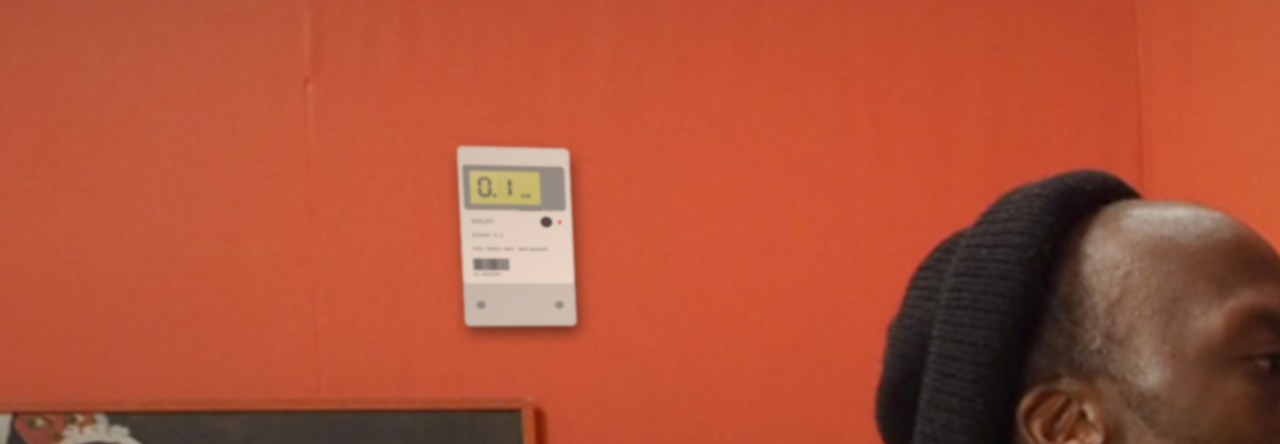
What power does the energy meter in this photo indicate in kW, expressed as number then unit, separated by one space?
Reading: 0.1 kW
